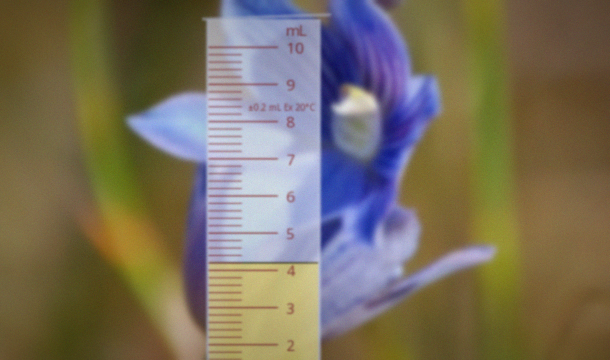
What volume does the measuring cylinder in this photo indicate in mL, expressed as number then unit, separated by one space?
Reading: 4.2 mL
